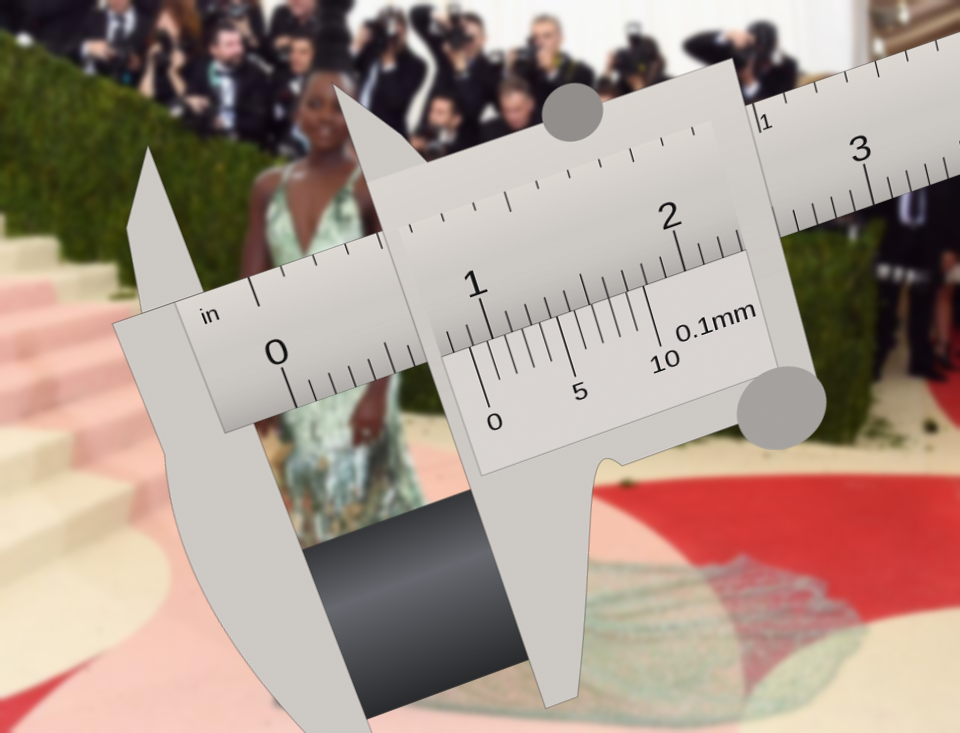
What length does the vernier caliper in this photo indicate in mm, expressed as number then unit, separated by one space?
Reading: 8.8 mm
